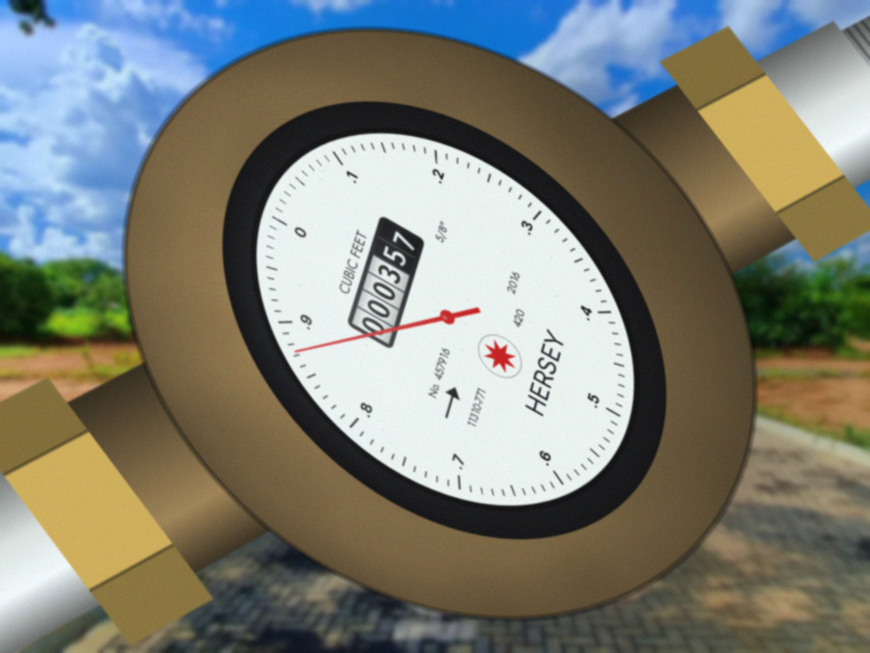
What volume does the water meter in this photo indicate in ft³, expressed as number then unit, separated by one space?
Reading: 356.87 ft³
